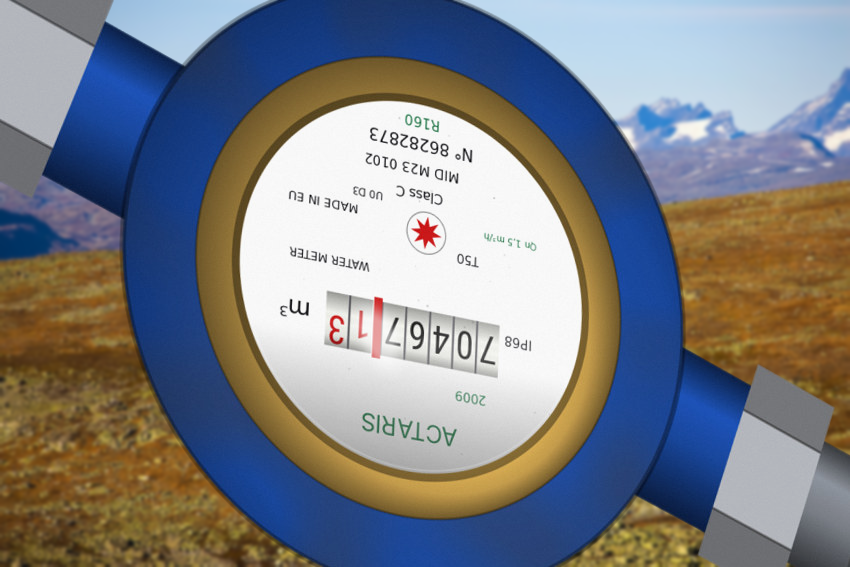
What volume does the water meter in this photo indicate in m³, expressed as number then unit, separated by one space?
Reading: 70467.13 m³
